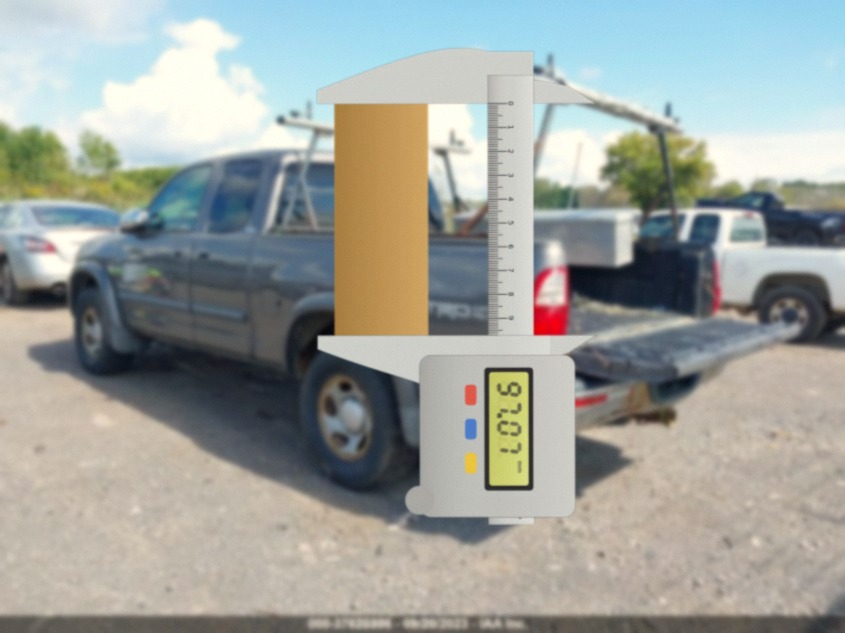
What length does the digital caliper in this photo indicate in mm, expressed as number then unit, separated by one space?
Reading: 97.07 mm
